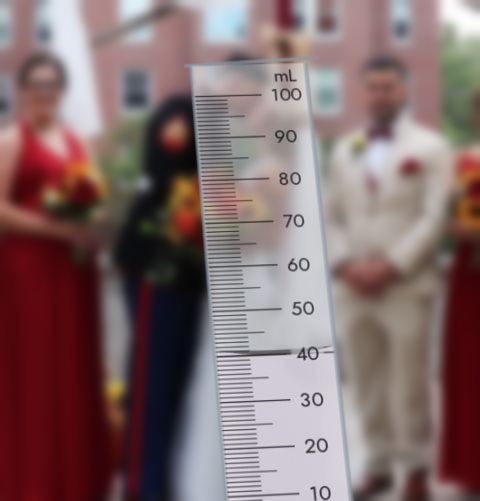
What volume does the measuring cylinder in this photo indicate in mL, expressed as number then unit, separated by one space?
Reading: 40 mL
